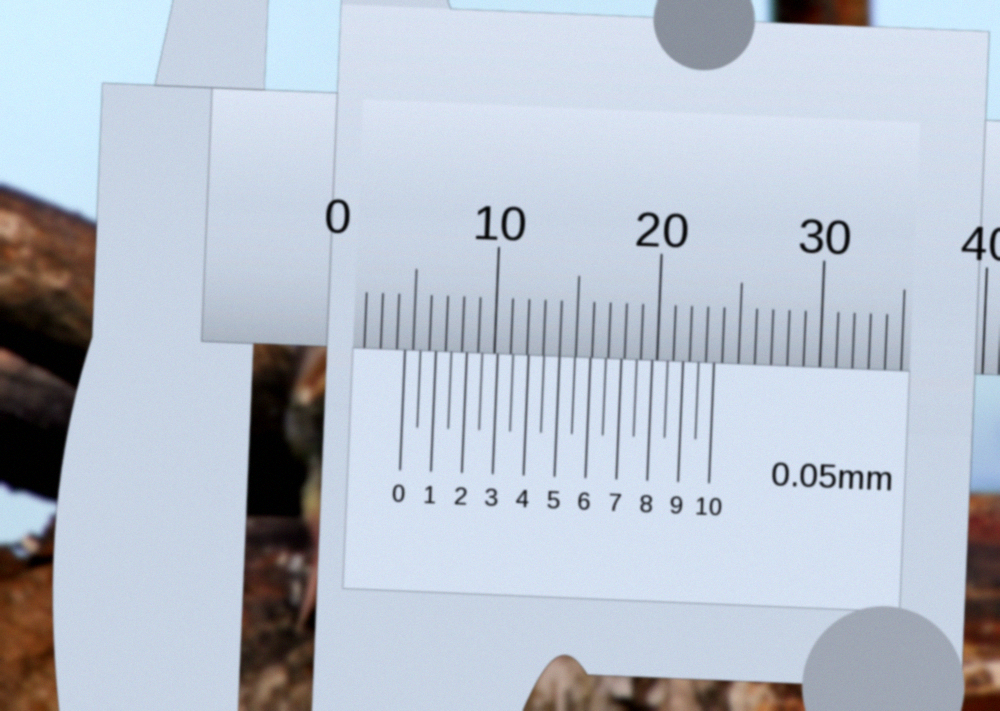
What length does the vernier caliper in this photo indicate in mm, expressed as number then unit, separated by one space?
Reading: 4.5 mm
